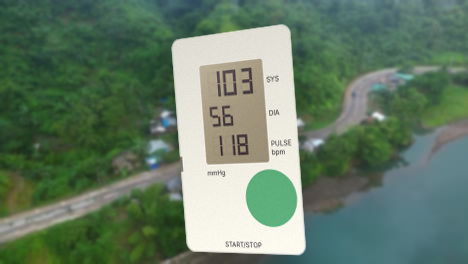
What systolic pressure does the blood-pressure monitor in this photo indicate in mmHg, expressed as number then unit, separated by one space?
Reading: 103 mmHg
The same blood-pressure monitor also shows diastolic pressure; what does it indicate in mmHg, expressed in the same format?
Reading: 56 mmHg
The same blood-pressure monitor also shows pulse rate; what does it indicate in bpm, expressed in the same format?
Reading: 118 bpm
